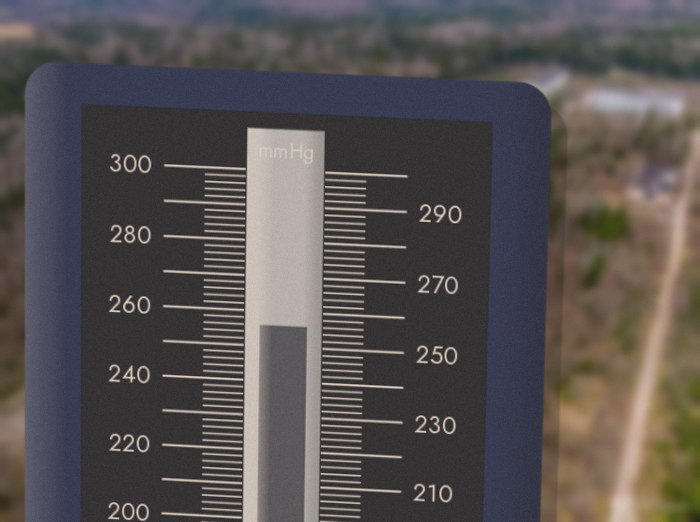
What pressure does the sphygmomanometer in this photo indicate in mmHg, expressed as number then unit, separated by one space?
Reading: 256 mmHg
